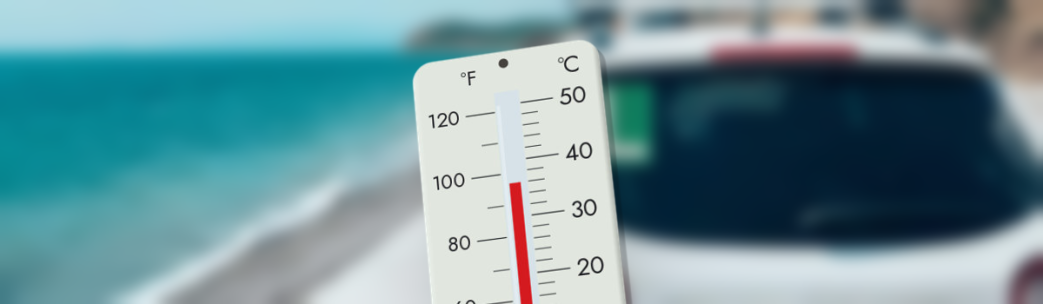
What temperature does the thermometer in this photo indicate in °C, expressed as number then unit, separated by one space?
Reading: 36 °C
